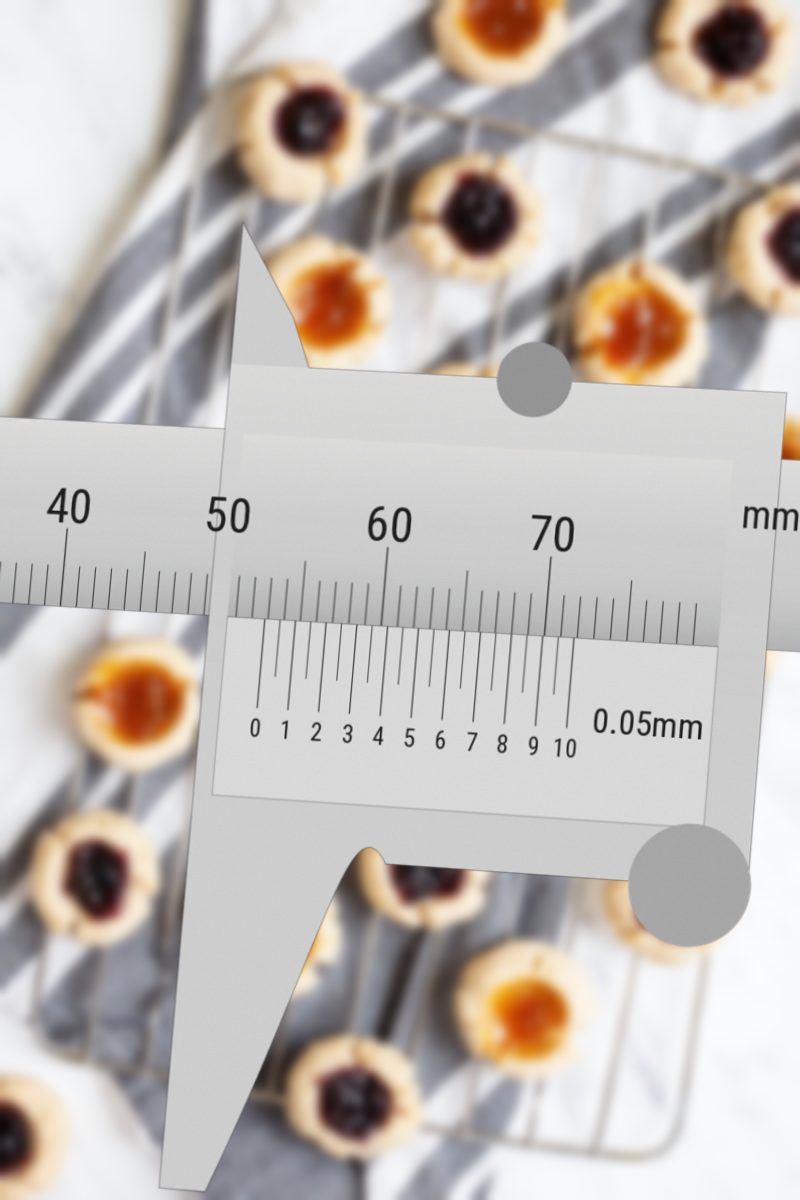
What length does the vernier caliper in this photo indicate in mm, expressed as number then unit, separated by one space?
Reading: 52.8 mm
